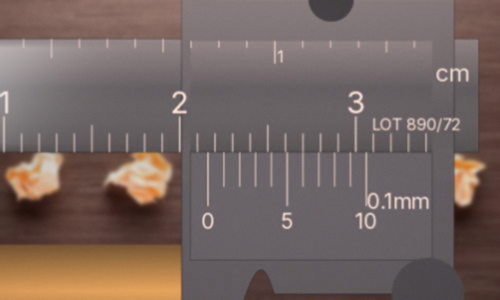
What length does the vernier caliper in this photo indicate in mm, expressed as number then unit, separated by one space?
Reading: 21.6 mm
